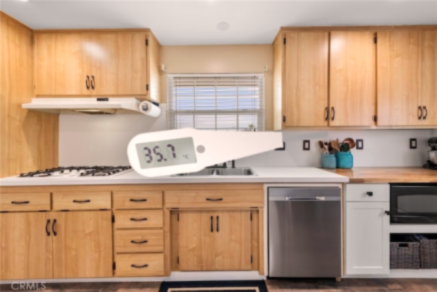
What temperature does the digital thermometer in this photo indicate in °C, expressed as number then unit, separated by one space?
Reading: 35.7 °C
